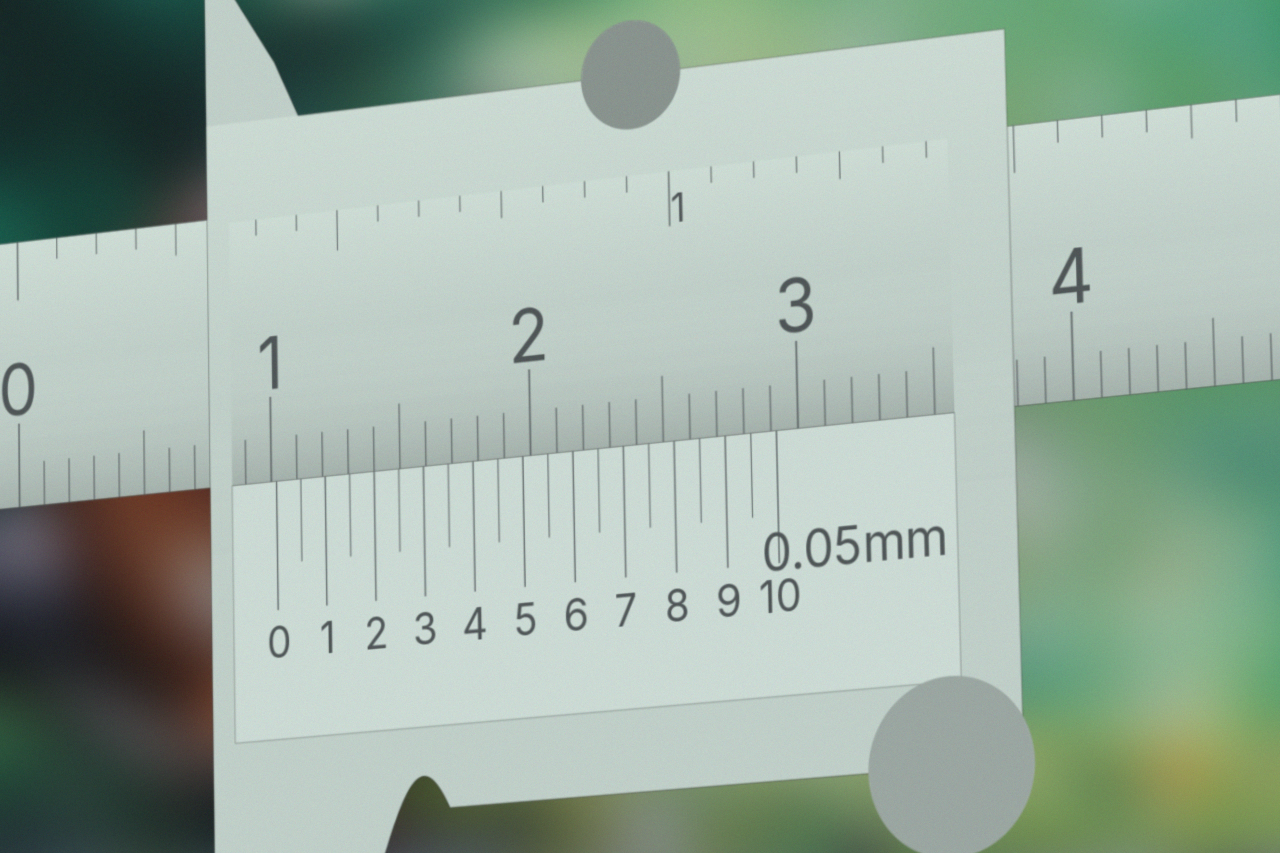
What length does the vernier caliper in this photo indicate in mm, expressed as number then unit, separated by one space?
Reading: 10.2 mm
